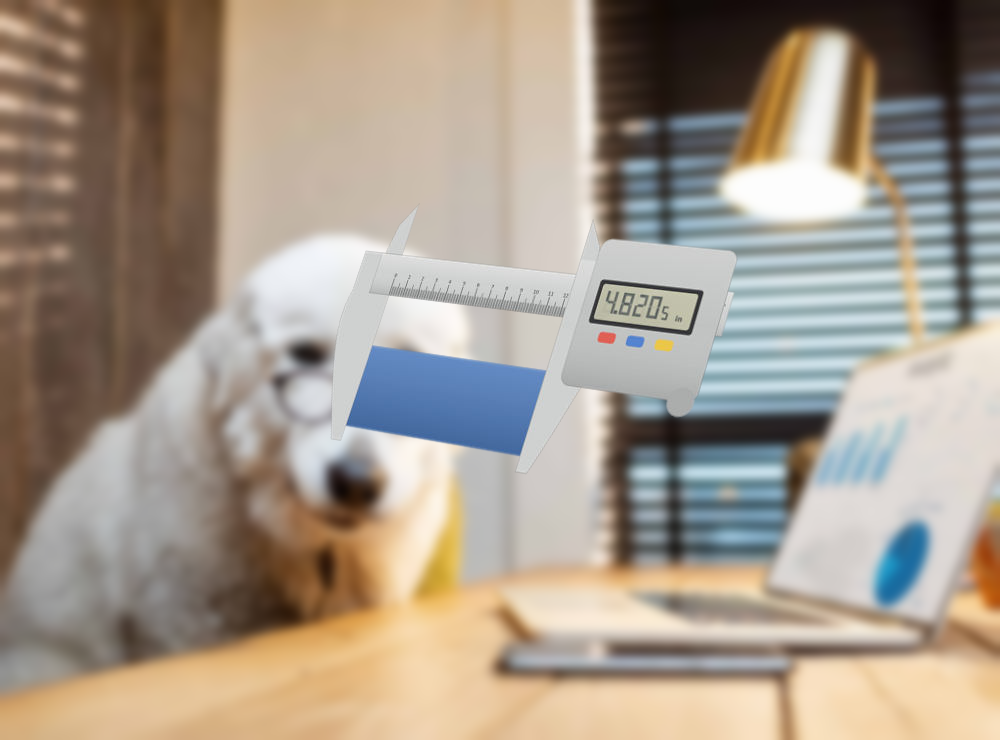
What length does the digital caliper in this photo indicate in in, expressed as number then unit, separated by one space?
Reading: 4.8205 in
